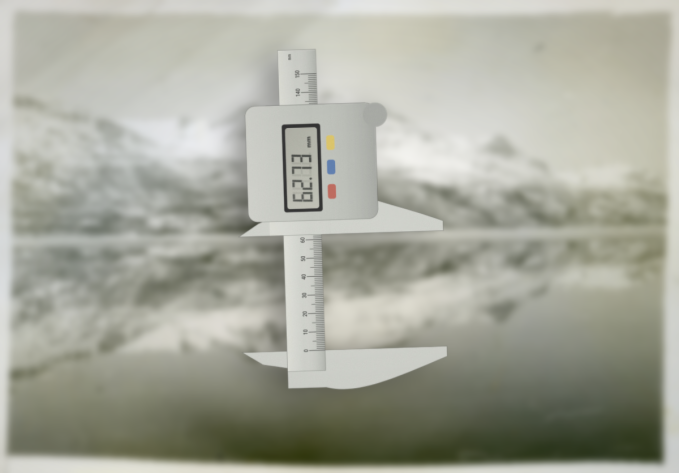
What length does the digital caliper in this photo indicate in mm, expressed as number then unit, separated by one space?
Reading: 62.73 mm
